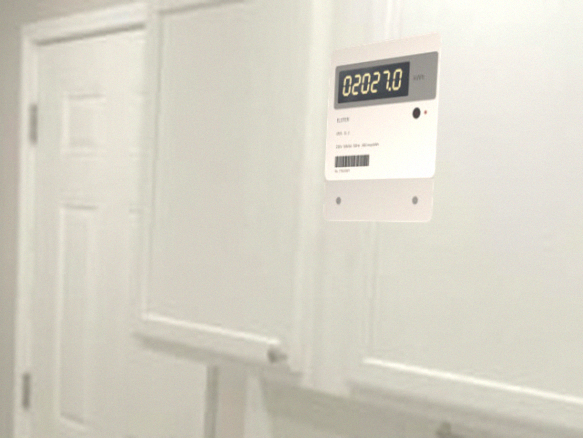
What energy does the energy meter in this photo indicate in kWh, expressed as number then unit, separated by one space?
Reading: 2027.0 kWh
